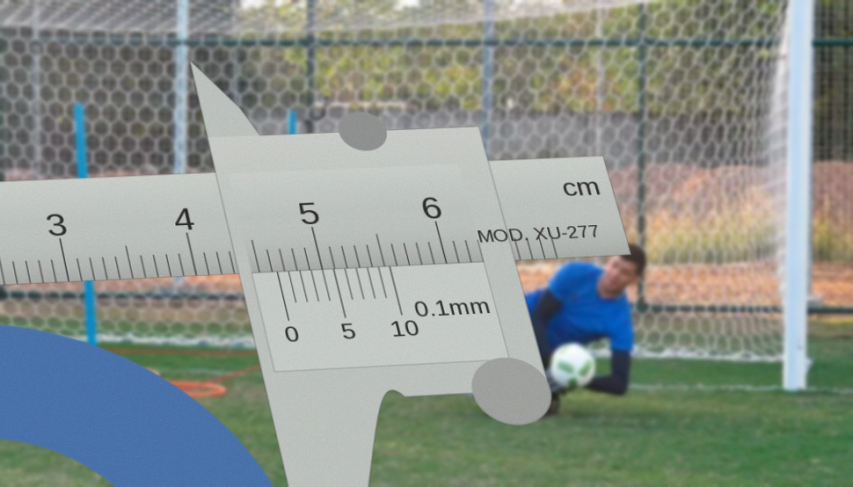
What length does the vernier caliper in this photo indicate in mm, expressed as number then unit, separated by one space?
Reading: 46.4 mm
